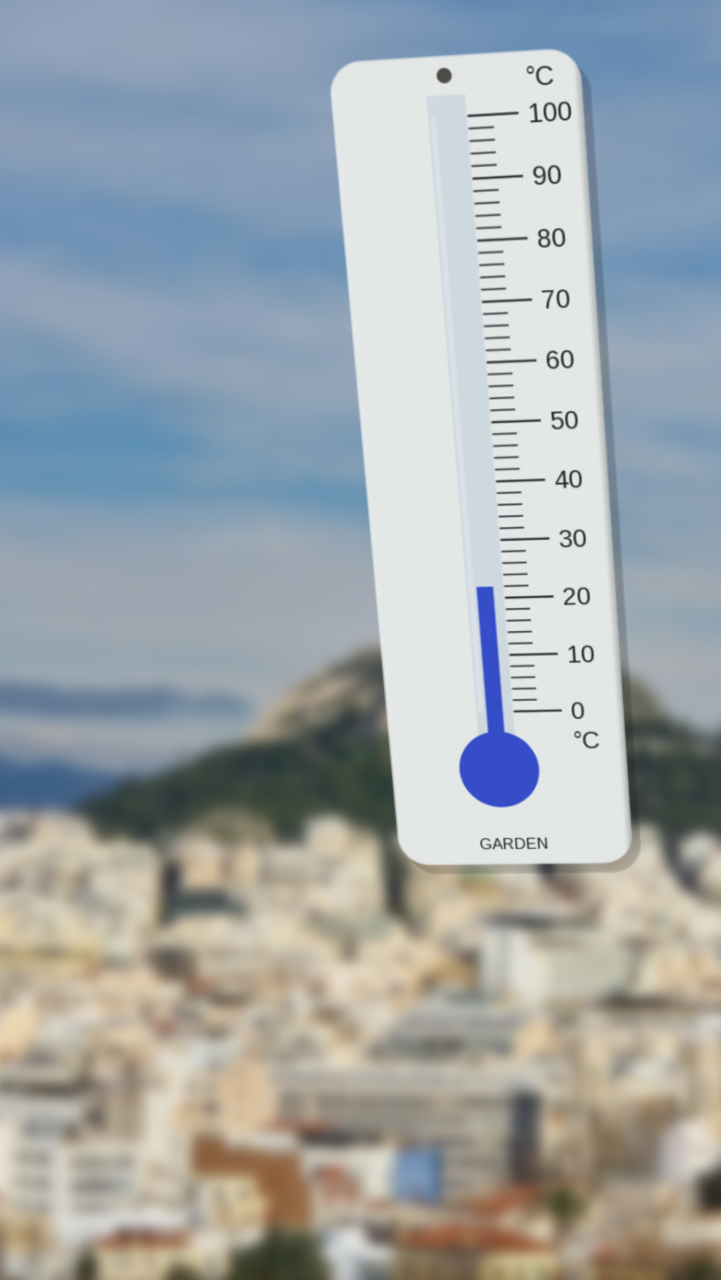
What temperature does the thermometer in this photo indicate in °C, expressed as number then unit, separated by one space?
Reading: 22 °C
